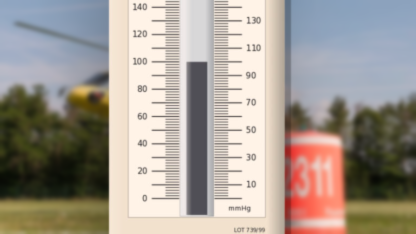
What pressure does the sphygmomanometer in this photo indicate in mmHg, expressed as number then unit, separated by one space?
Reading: 100 mmHg
